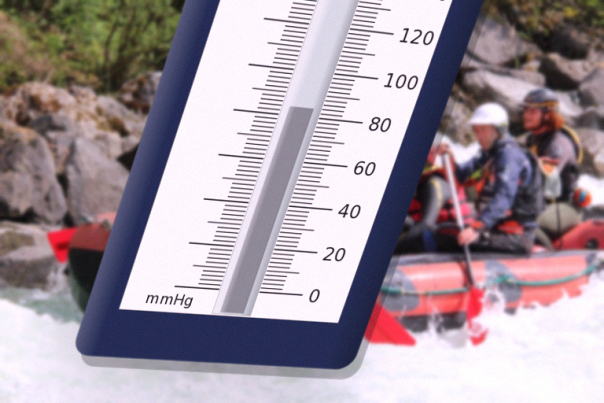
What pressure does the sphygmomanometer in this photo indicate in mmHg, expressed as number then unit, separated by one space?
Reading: 84 mmHg
